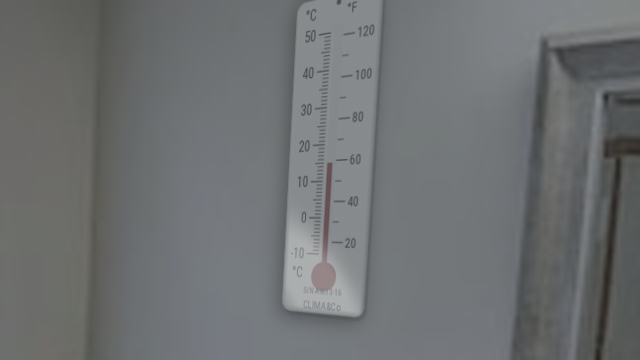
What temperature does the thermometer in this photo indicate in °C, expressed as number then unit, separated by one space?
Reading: 15 °C
